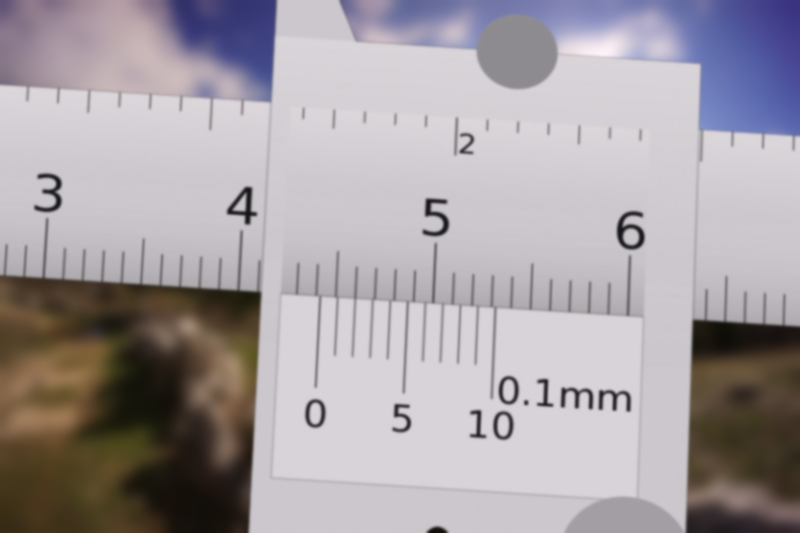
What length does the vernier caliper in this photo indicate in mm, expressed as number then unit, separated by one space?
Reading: 44.2 mm
